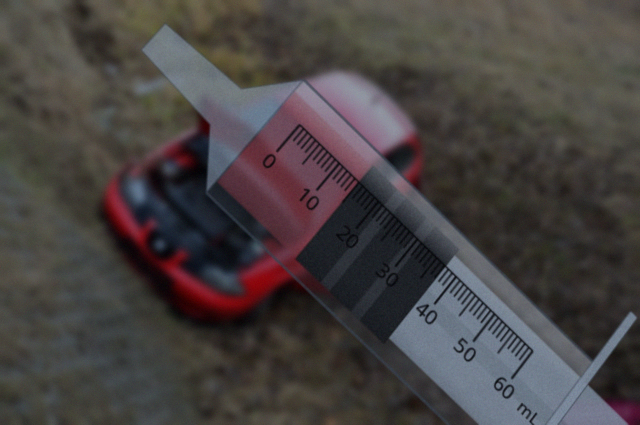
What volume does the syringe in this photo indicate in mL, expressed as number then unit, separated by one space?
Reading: 15 mL
